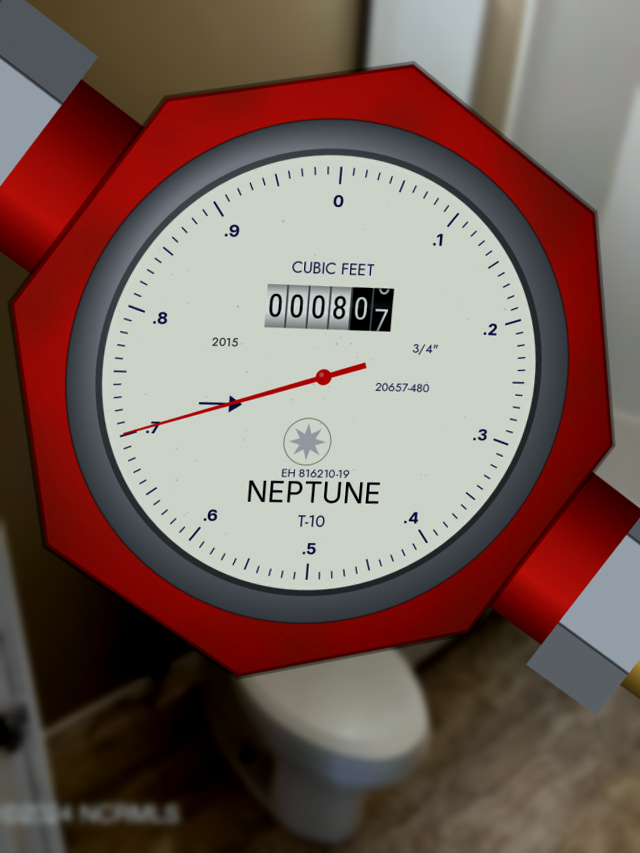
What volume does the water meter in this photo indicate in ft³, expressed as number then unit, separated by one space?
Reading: 806.70 ft³
